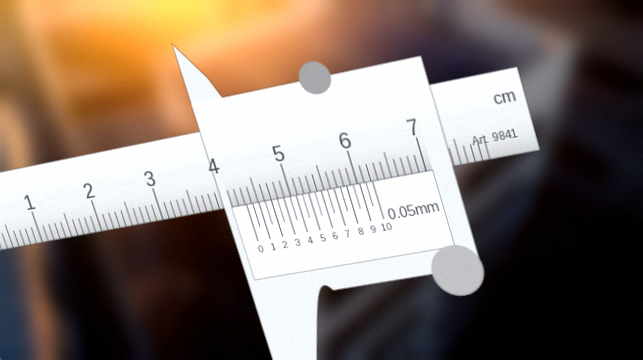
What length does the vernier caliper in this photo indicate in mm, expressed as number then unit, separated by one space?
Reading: 43.2 mm
